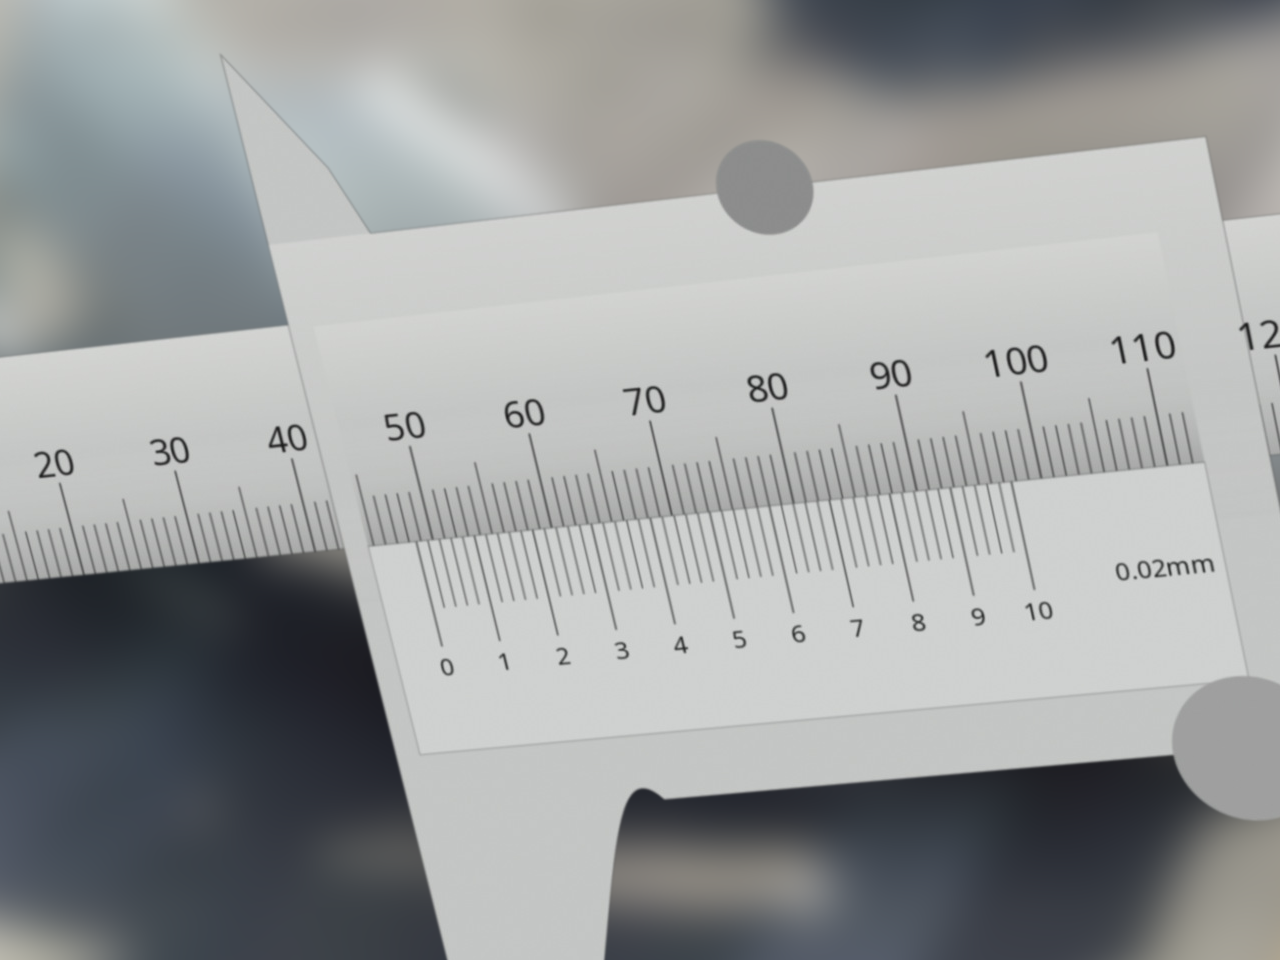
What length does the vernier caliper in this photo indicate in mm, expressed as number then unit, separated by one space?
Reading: 48.6 mm
